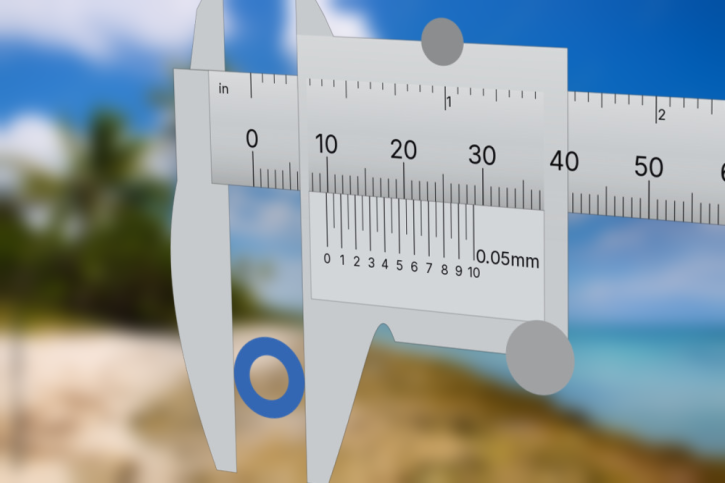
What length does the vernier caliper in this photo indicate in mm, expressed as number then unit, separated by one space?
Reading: 9.8 mm
